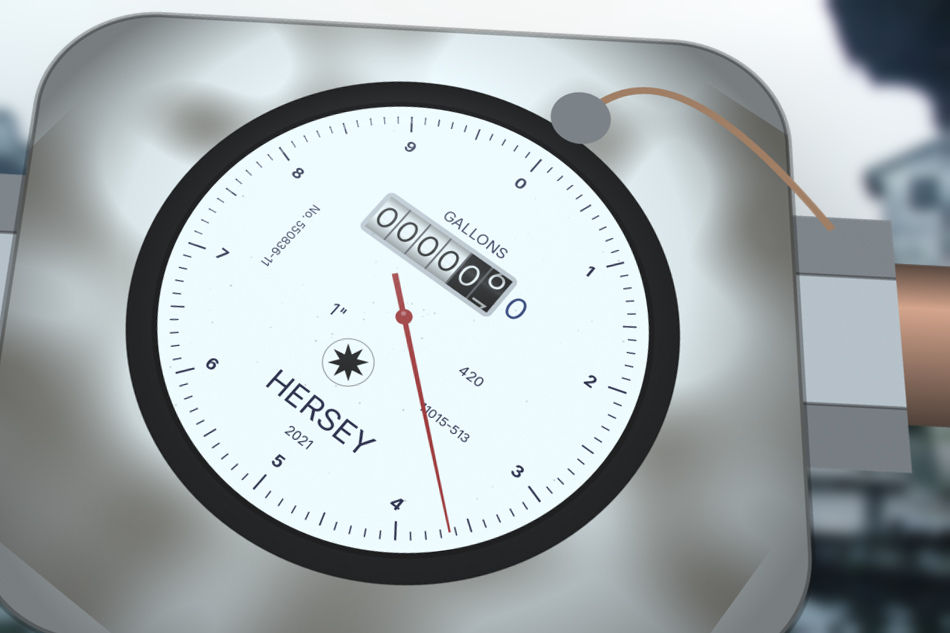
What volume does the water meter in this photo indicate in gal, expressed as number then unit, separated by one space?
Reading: 63.6 gal
